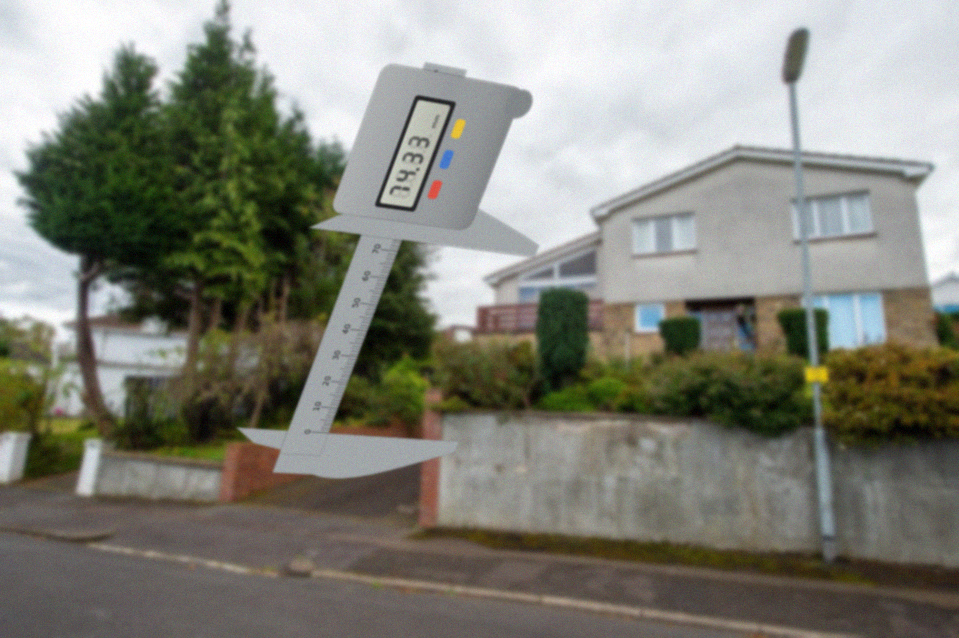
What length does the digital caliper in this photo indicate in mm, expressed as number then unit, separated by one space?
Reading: 74.33 mm
